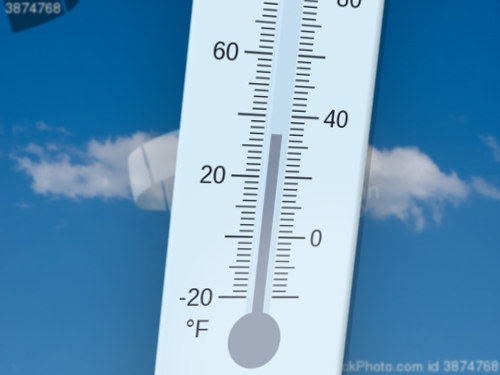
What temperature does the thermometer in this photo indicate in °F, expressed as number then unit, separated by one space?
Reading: 34 °F
